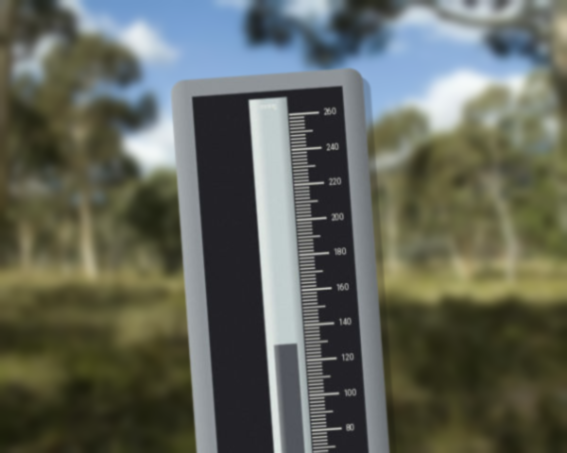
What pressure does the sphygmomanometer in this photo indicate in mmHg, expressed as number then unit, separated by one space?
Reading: 130 mmHg
